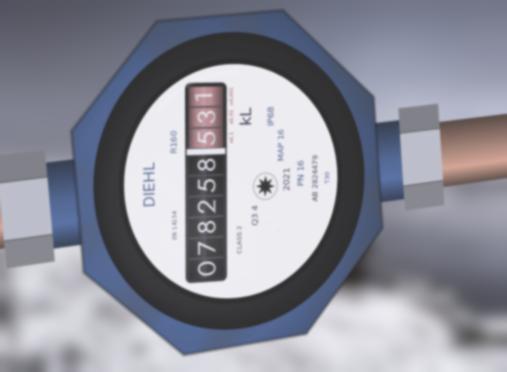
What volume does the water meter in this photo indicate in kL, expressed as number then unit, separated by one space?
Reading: 78258.531 kL
